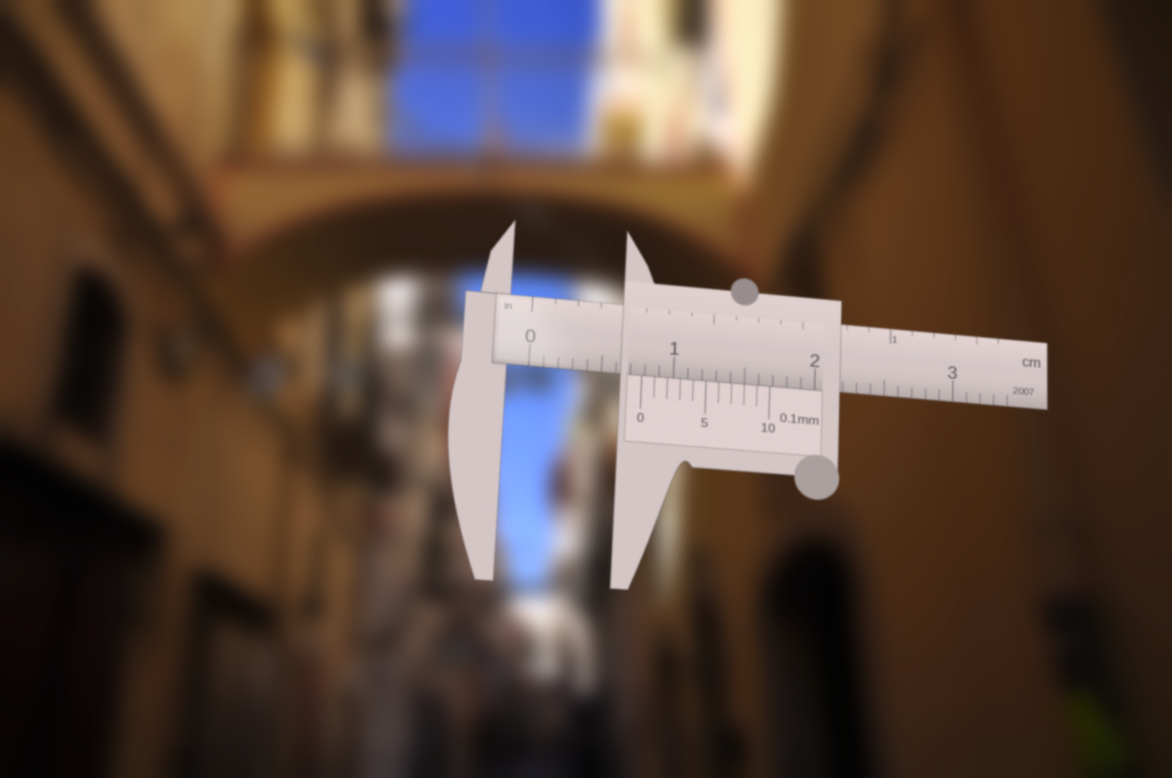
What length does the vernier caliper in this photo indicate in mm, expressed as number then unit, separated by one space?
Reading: 7.8 mm
